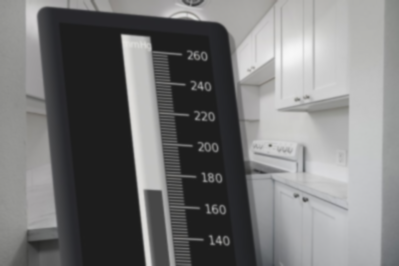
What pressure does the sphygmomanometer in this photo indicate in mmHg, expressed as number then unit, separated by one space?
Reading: 170 mmHg
